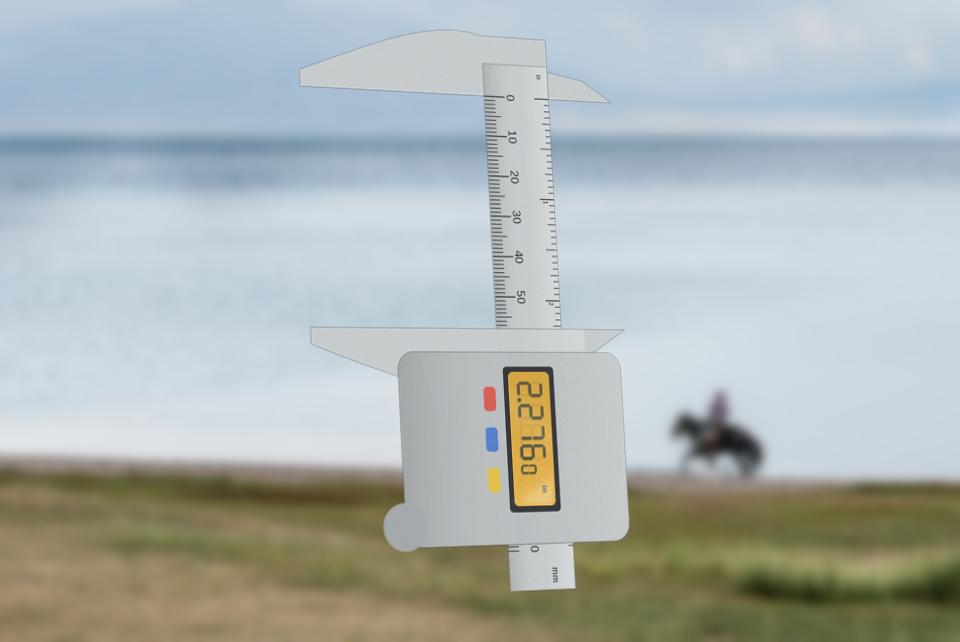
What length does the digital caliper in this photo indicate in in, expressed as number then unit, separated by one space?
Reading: 2.2760 in
